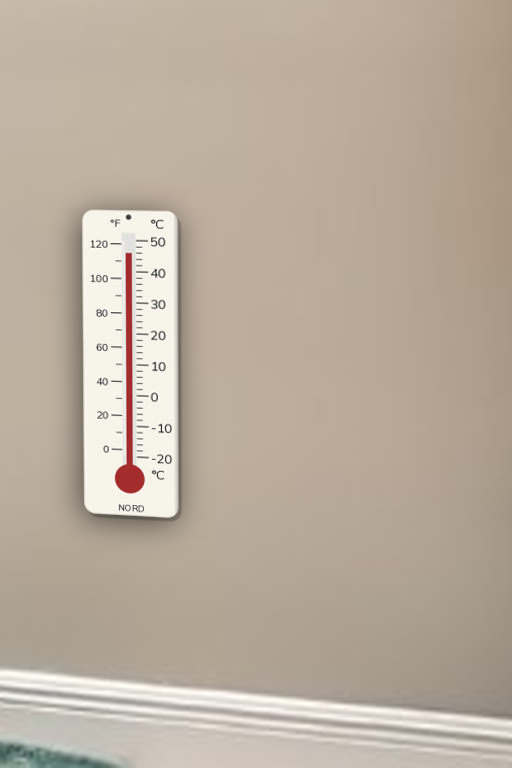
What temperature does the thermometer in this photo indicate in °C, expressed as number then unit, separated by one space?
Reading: 46 °C
